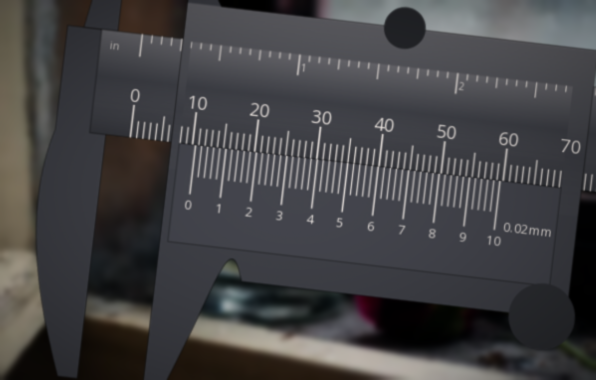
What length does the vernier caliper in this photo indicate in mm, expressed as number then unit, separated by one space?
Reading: 10.5 mm
